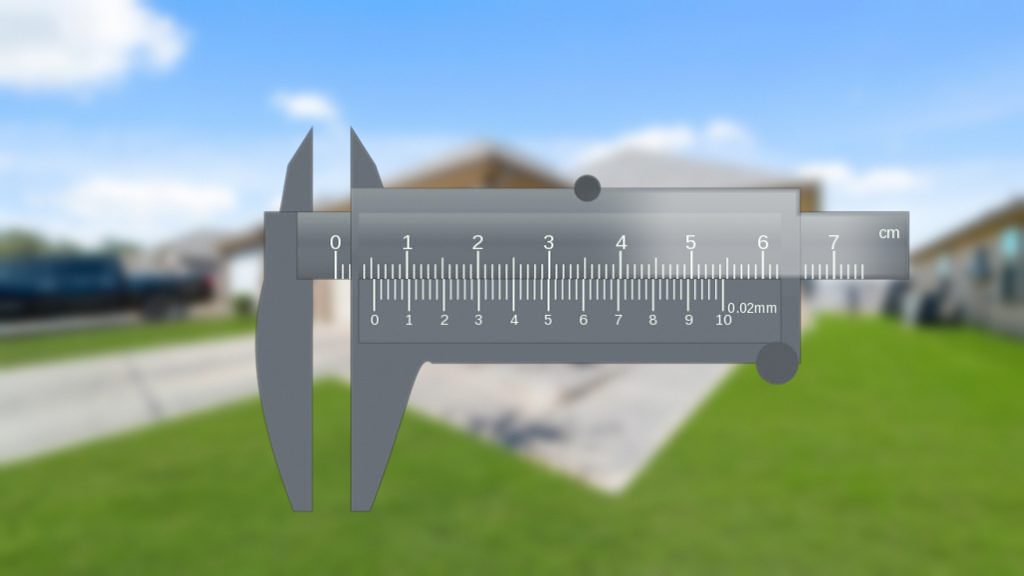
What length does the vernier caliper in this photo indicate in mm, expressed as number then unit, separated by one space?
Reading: 5.4 mm
